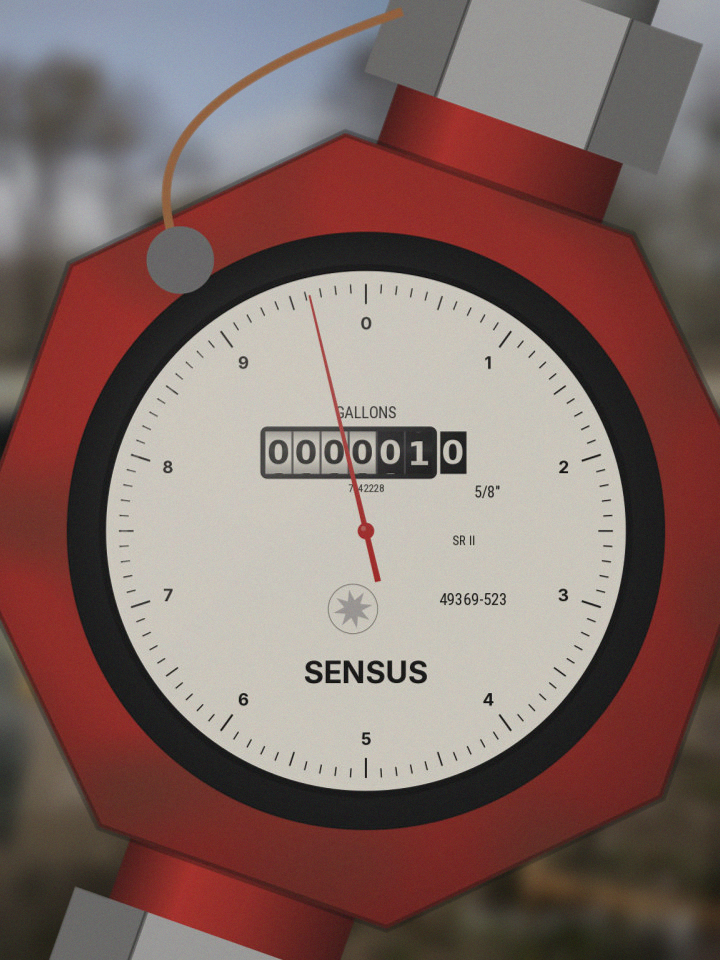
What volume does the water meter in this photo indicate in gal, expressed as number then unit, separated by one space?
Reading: 9.6 gal
